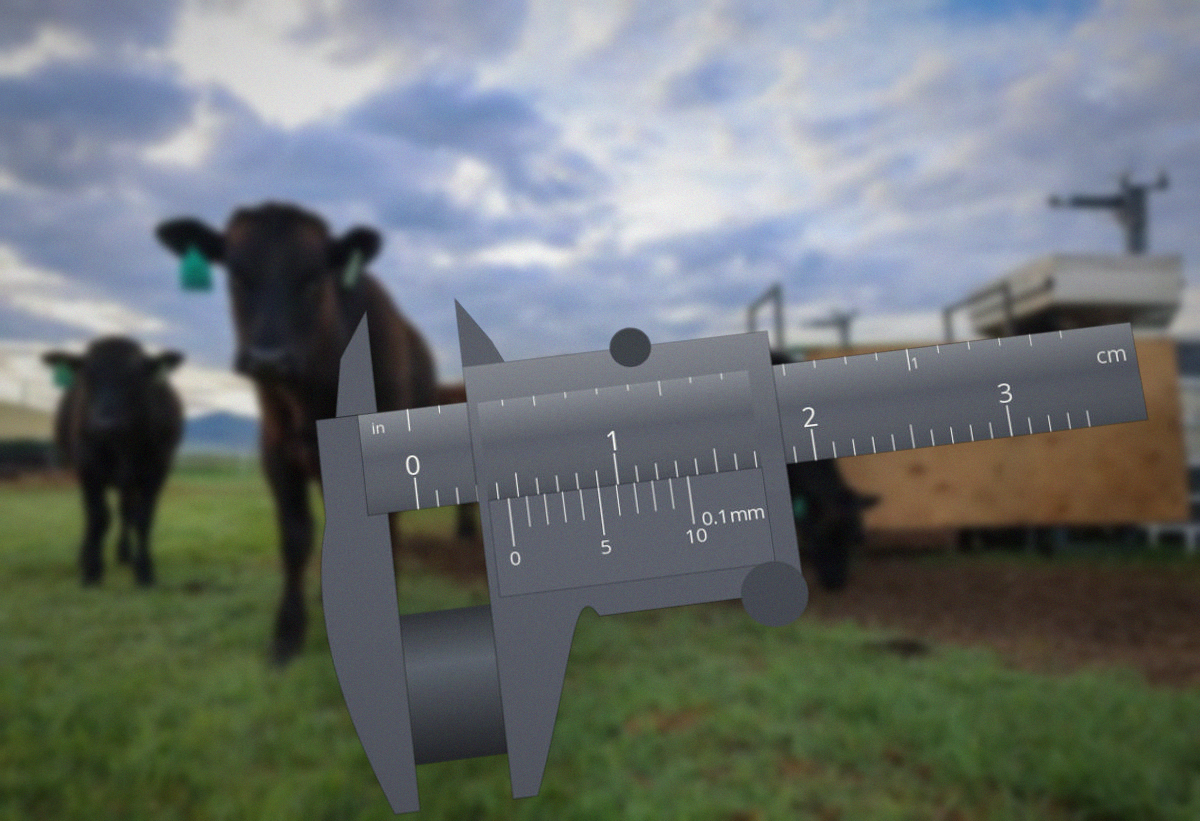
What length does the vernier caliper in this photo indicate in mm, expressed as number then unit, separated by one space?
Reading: 4.5 mm
